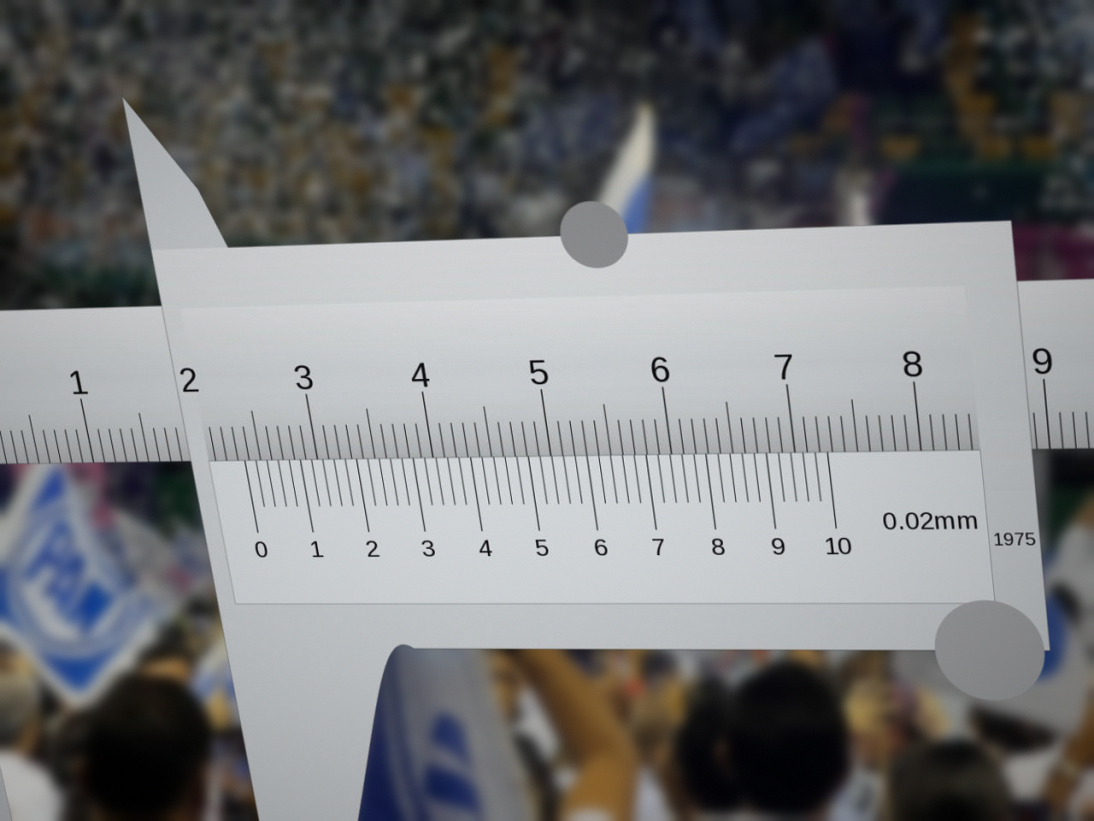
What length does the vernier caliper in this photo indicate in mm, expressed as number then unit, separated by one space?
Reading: 23.6 mm
